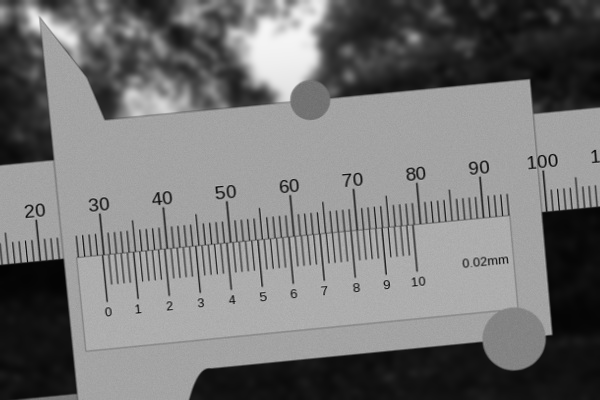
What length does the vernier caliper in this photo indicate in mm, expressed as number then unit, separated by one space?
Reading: 29.8 mm
